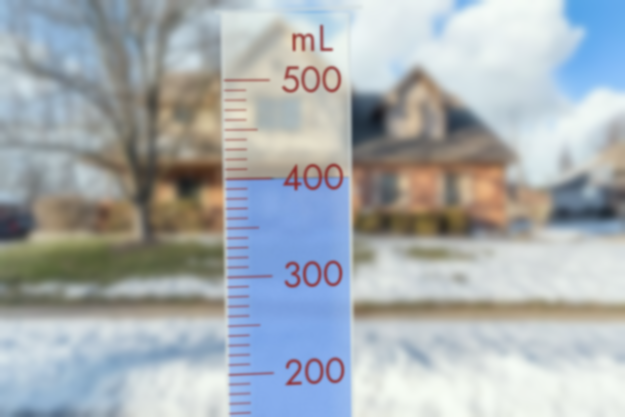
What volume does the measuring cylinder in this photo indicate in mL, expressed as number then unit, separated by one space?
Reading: 400 mL
